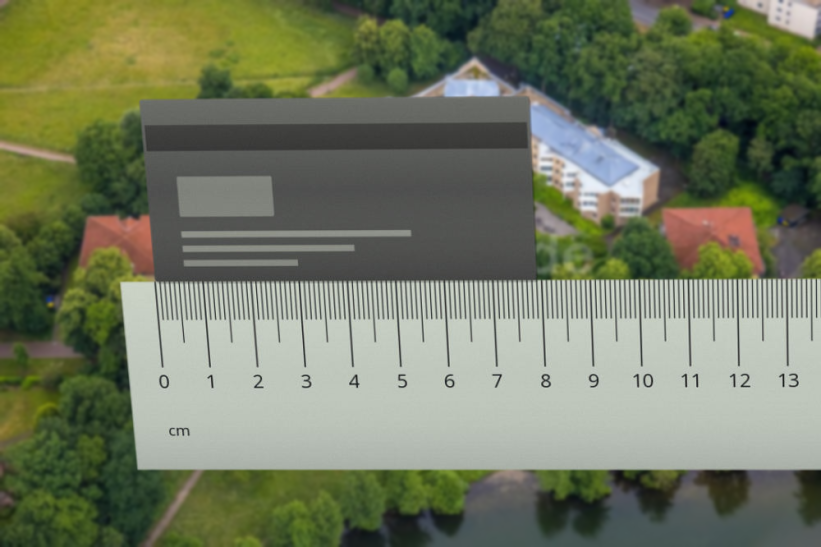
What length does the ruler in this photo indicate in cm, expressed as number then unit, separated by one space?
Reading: 7.9 cm
